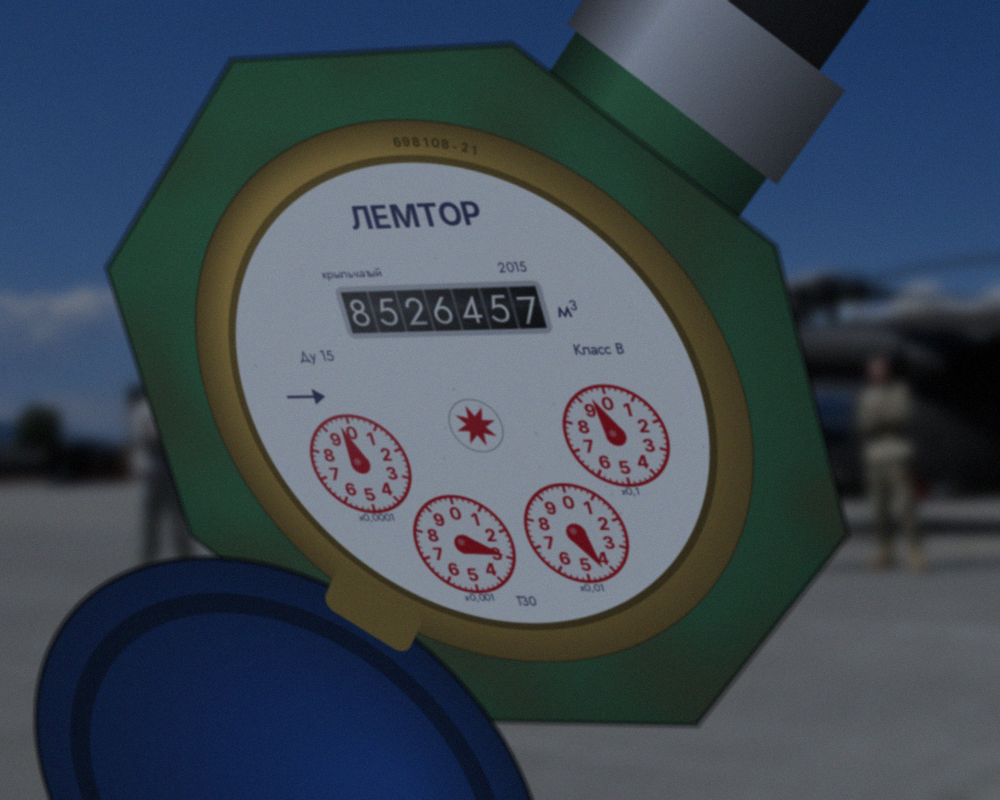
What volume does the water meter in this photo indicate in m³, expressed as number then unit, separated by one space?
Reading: 8526456.9429 m³
